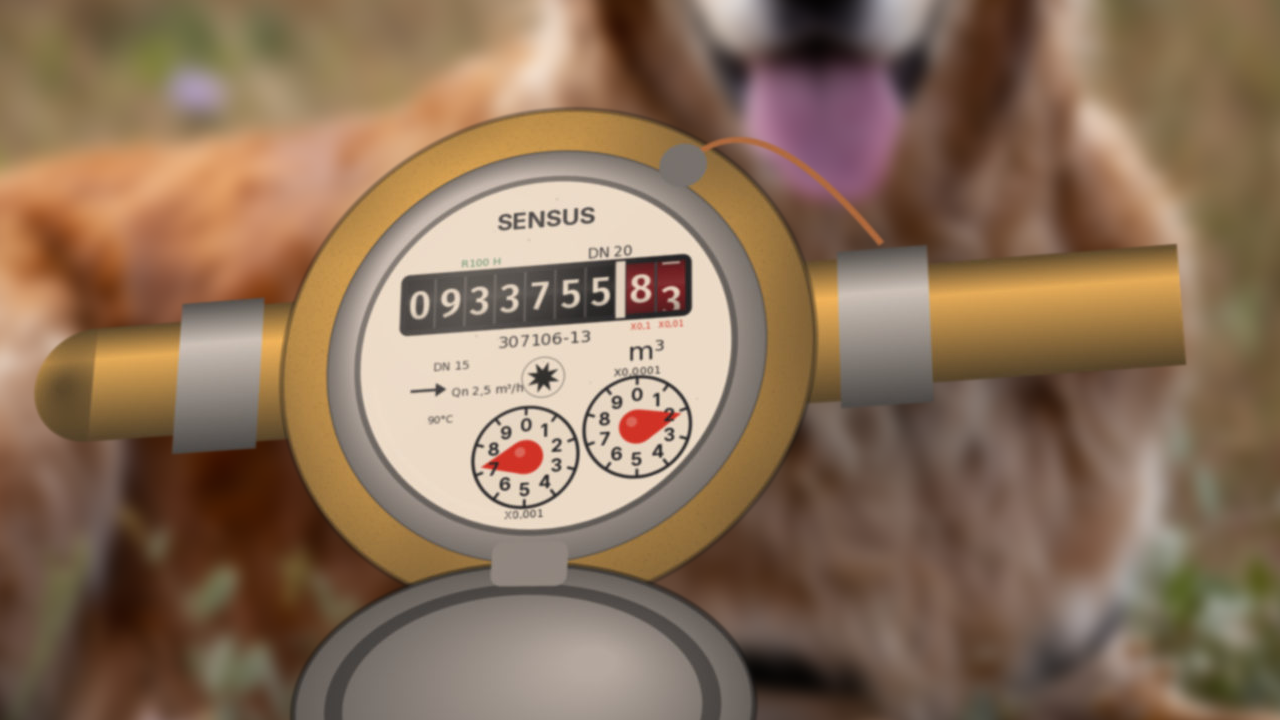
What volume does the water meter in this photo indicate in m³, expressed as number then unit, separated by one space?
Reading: 933755.8272 m³
